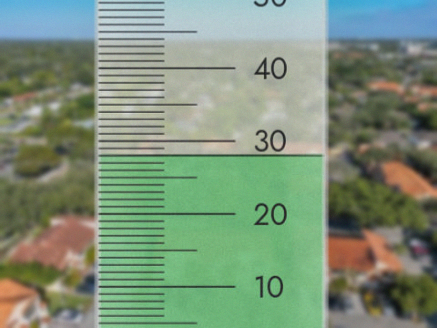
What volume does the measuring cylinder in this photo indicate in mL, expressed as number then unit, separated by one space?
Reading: 28 mL
